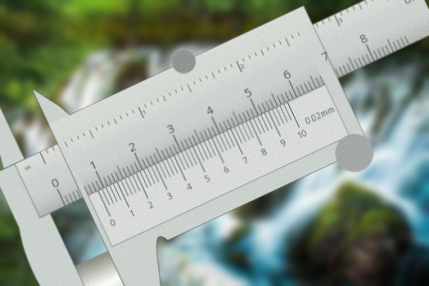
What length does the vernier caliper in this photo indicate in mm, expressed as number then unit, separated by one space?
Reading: 8.5 mm
